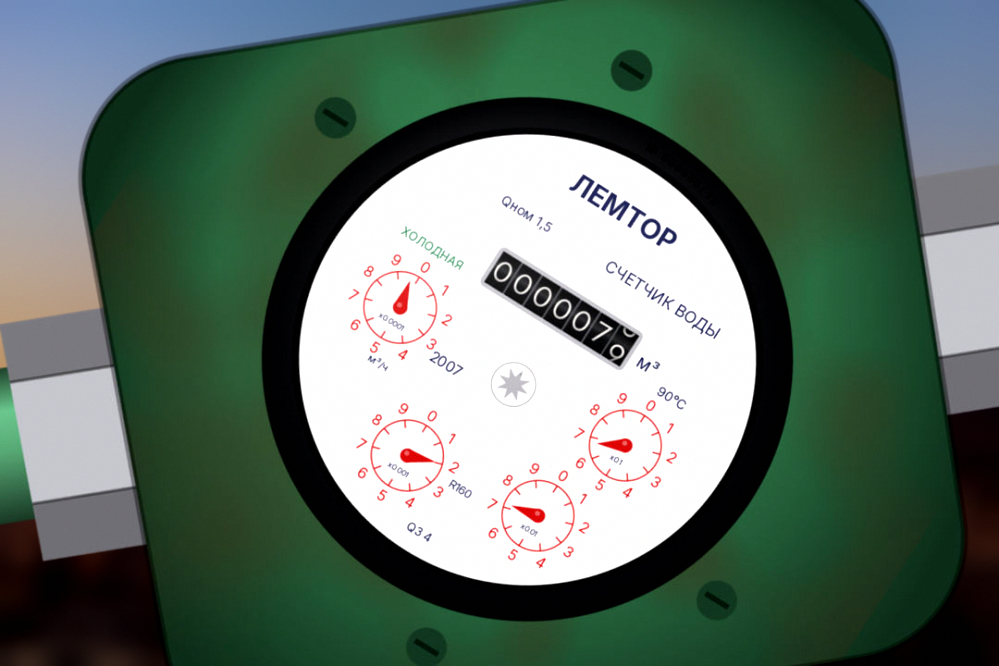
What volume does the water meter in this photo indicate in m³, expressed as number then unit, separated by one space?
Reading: 78.6719 m³
